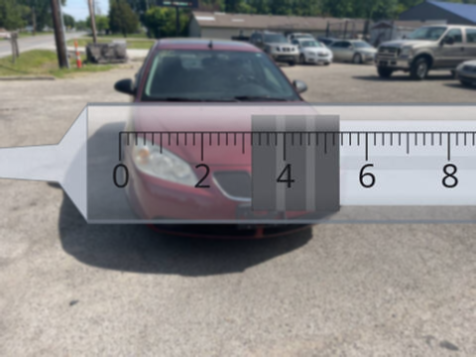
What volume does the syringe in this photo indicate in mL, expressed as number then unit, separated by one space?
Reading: 3.2 mL
